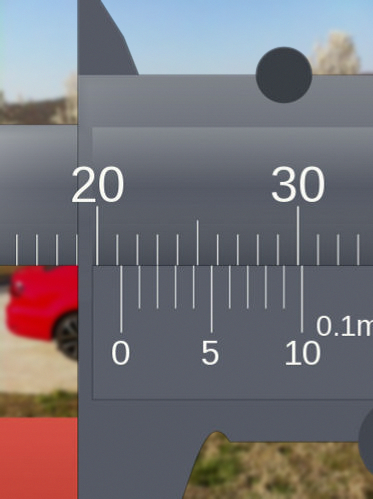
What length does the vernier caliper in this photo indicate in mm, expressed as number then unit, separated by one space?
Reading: 21.2 mm
